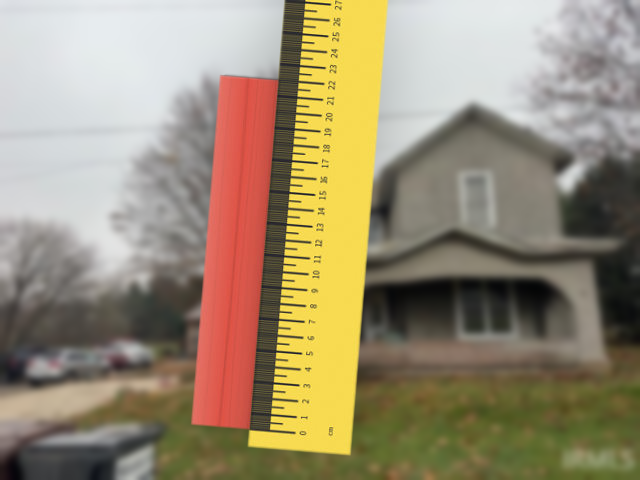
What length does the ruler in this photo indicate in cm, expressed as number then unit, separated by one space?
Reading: 22 cm
